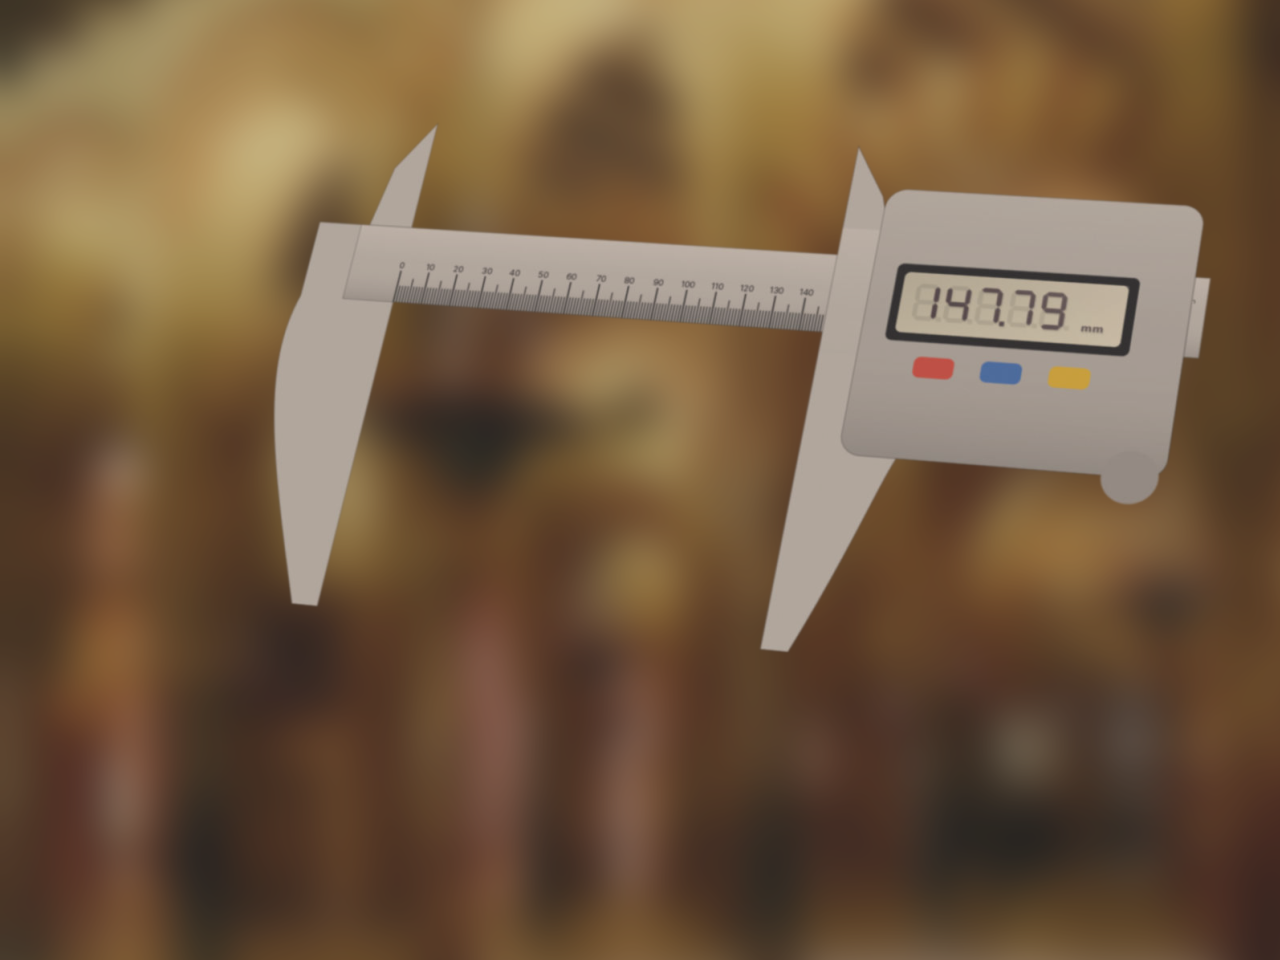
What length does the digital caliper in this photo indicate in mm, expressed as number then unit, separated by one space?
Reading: 147.79 mm
